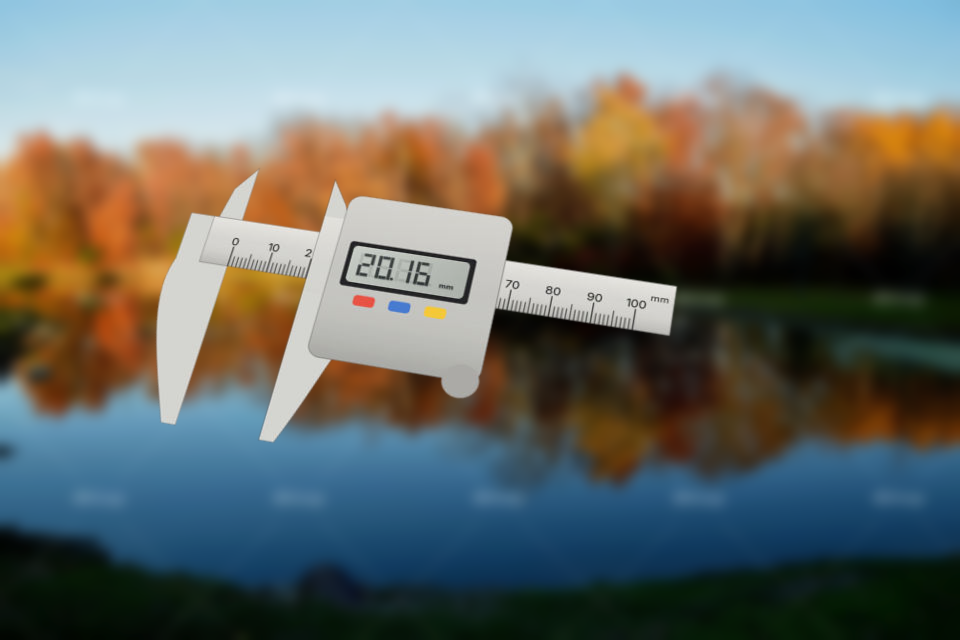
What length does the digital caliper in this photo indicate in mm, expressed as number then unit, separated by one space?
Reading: 20.16 mm
